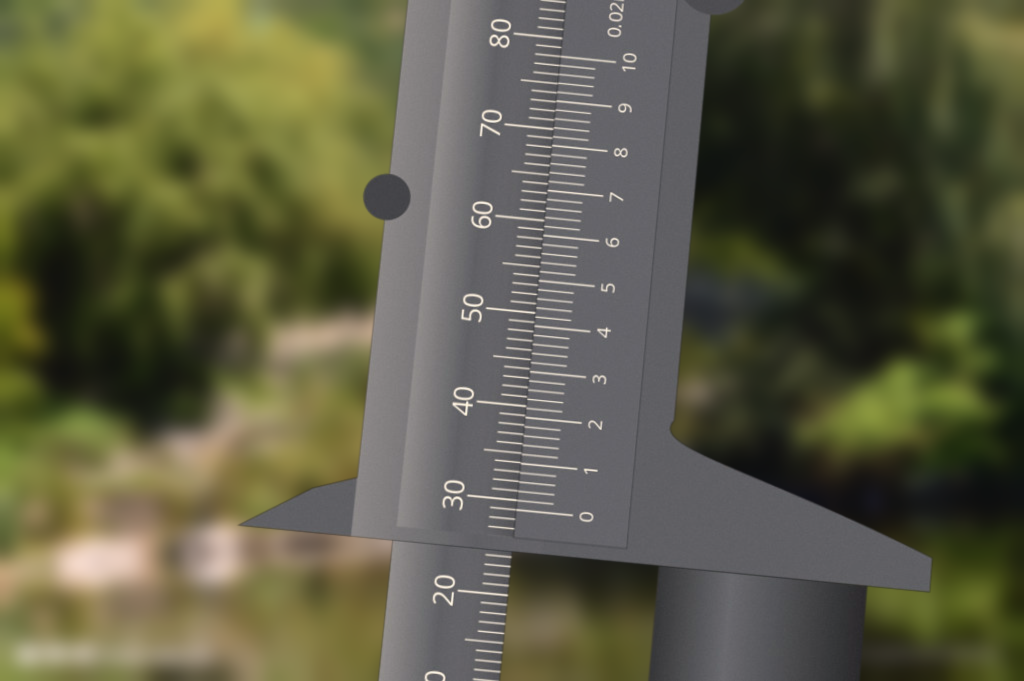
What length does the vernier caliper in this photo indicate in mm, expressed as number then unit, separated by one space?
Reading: 29.0 mm
